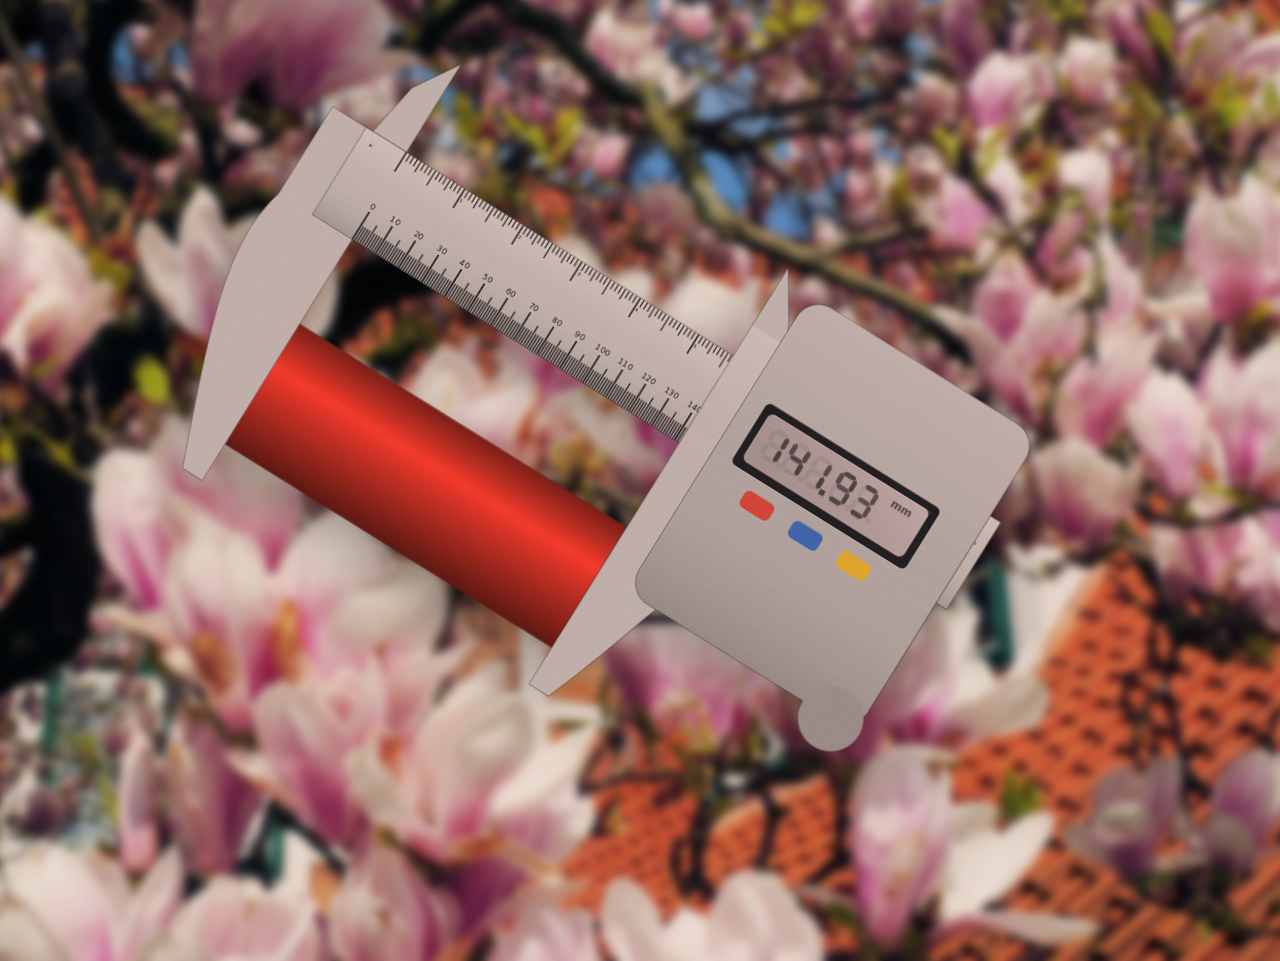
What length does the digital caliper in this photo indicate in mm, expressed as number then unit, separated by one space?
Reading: 141.93 mm
